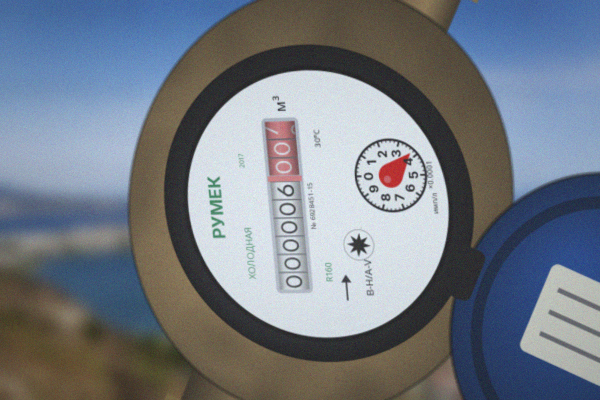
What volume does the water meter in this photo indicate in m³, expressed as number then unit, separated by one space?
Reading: 6.0073 m³
